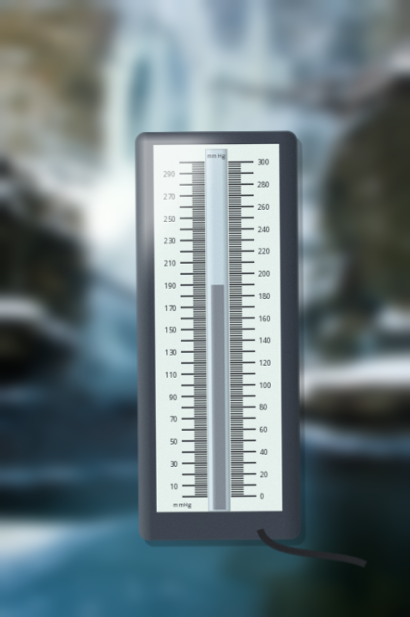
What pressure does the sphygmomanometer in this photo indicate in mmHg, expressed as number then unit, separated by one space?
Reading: 190 mmHg
